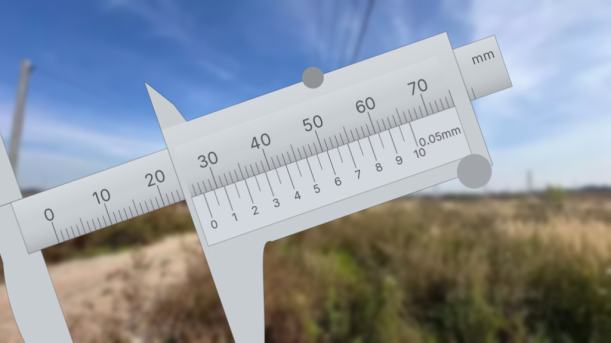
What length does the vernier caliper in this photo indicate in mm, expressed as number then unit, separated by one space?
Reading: 27.4 mm
